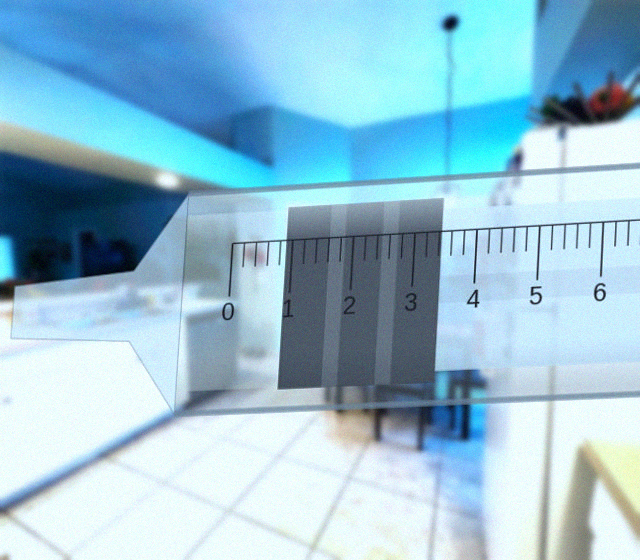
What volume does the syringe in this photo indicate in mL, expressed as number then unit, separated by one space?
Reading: 0.9 mL
